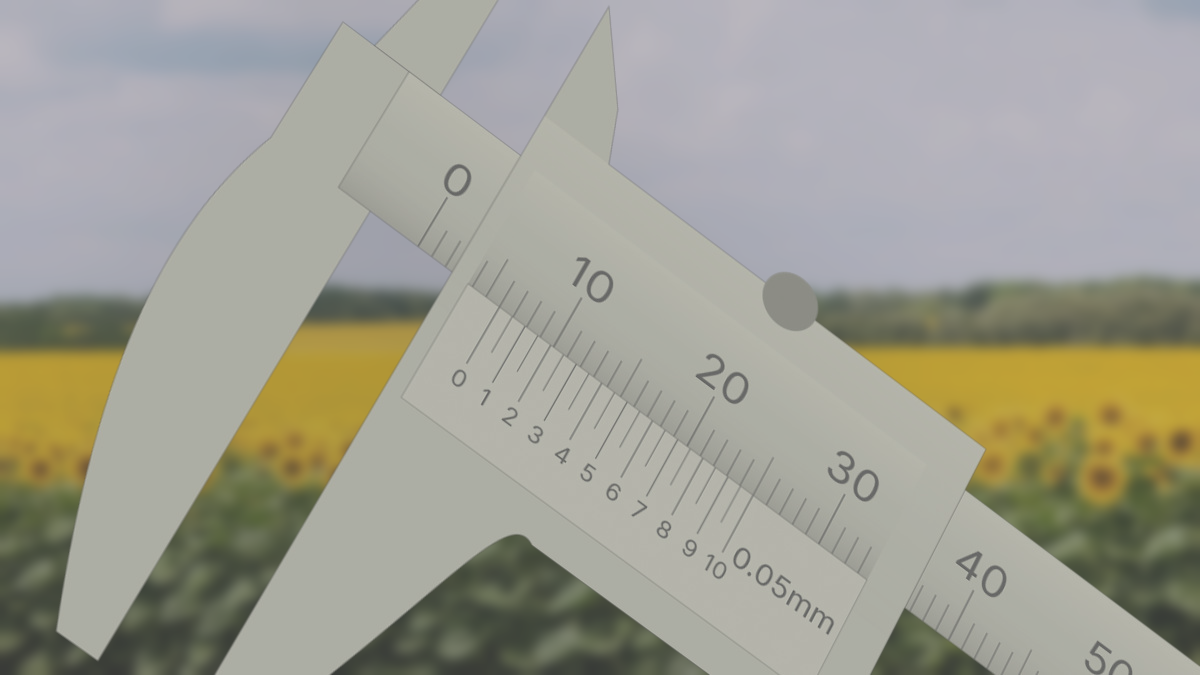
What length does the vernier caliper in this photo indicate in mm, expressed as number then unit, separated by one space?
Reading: 6.0 mm
